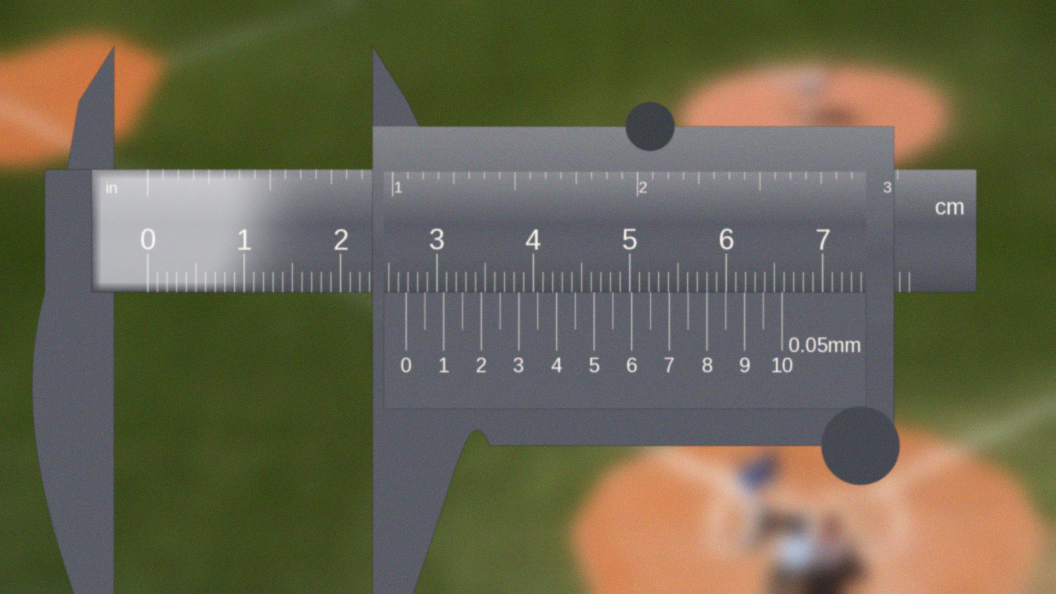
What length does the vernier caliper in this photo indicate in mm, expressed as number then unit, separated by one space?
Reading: 26.8 mm
